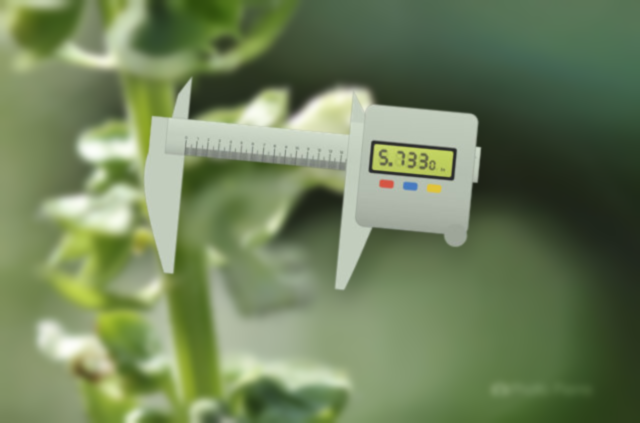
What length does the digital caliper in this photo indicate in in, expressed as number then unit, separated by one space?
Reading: 5.7330 in
